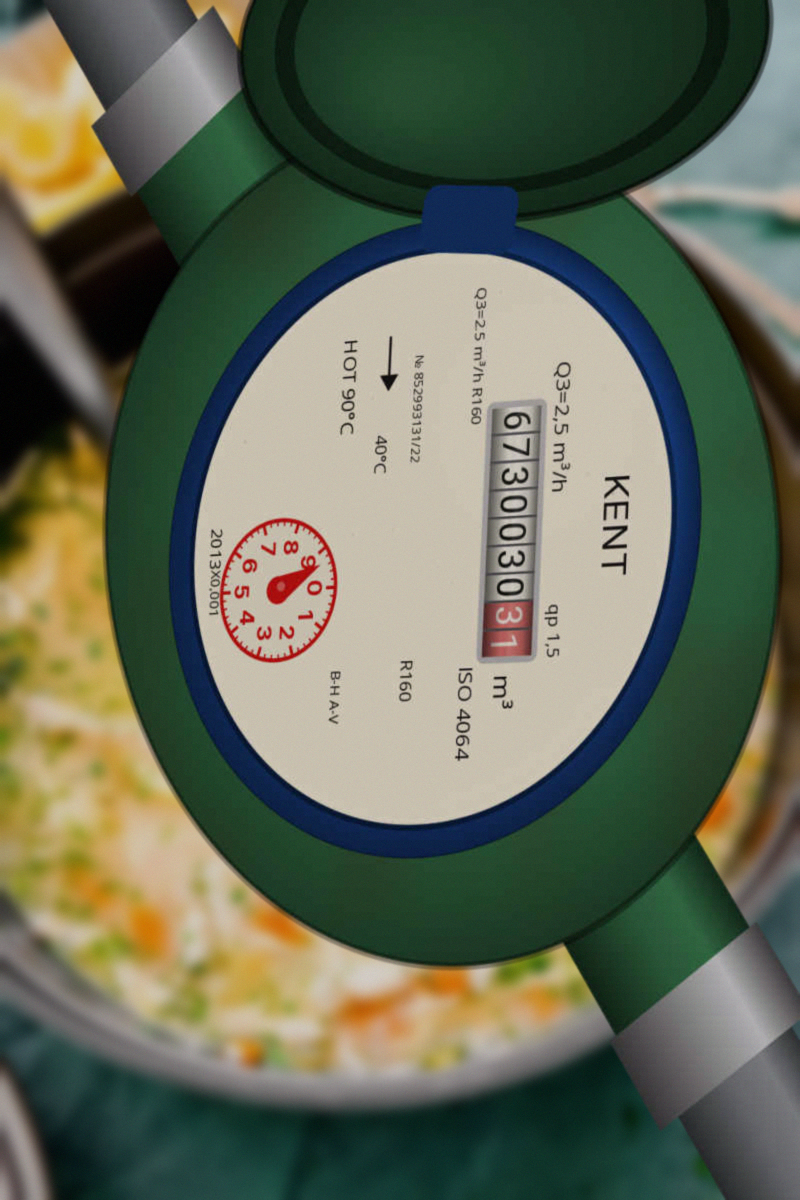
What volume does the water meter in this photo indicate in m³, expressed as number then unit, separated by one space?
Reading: 6730030.309 m³
